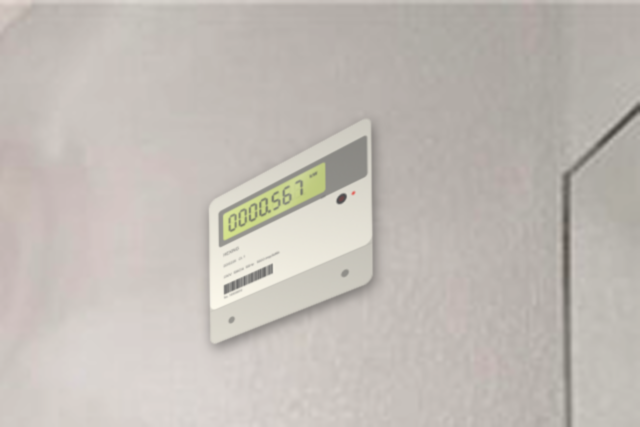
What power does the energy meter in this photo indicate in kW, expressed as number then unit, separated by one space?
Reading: 0.567 kW
